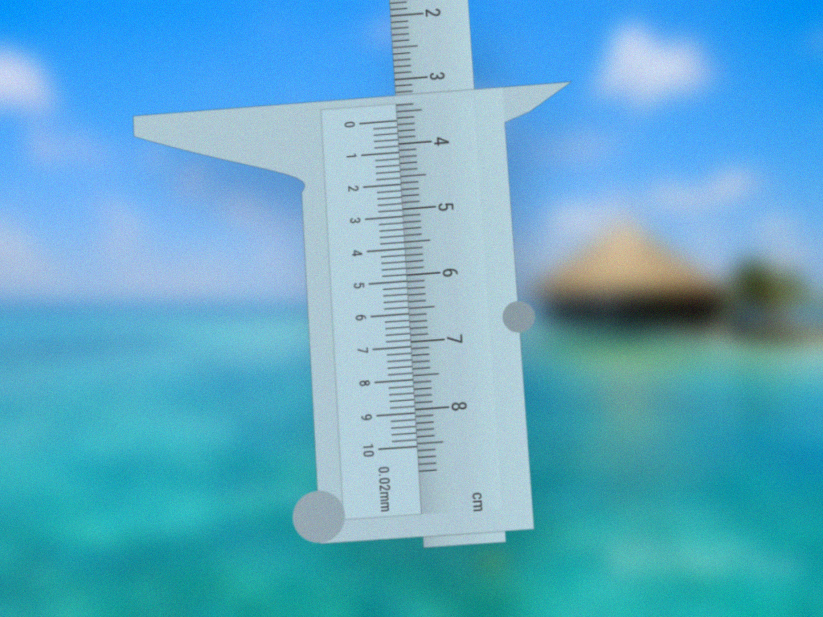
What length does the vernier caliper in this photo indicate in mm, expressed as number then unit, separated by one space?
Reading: 36.4 mm
